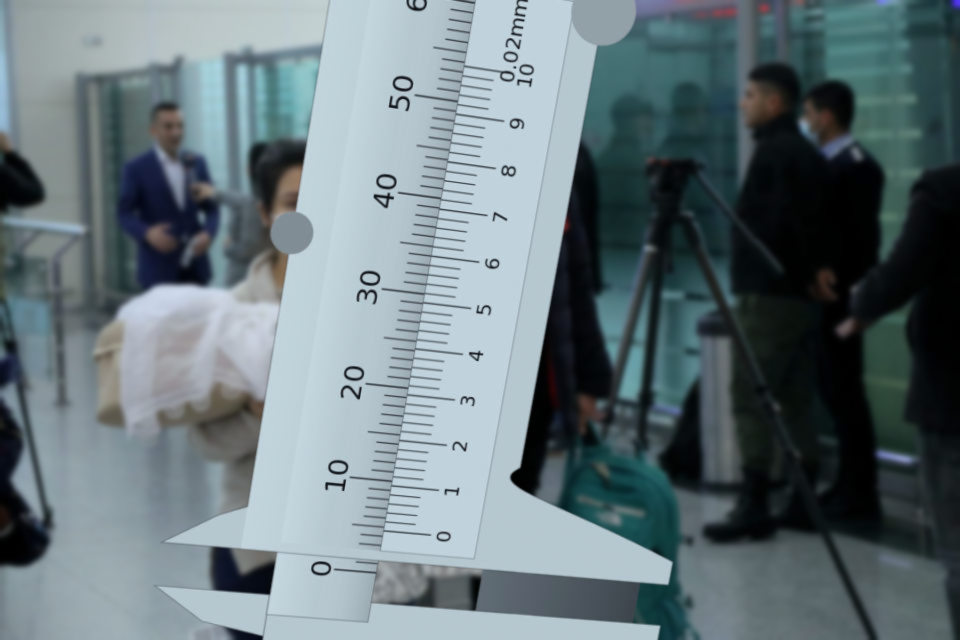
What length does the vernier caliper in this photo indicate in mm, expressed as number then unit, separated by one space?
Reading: 4.6 mm
